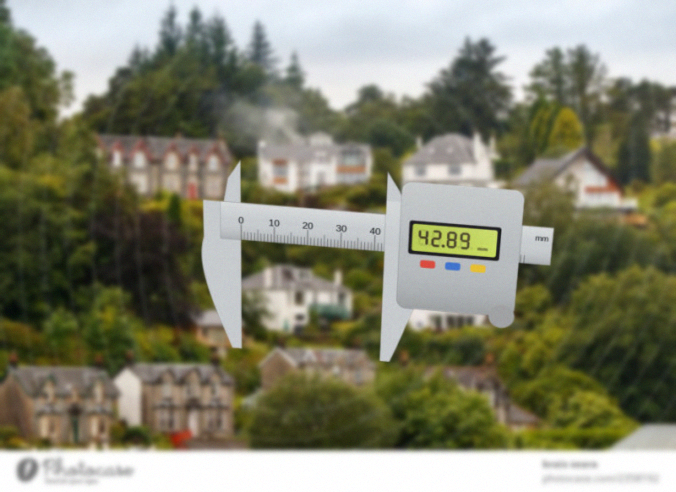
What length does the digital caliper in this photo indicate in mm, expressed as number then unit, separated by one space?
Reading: 42.89 mm
